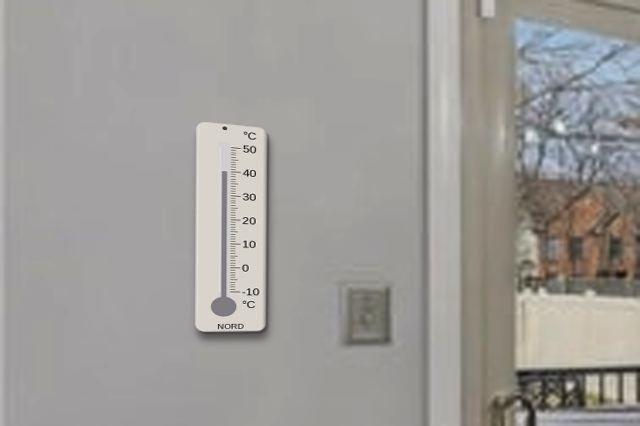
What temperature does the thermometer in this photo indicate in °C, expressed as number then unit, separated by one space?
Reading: 40 °C
